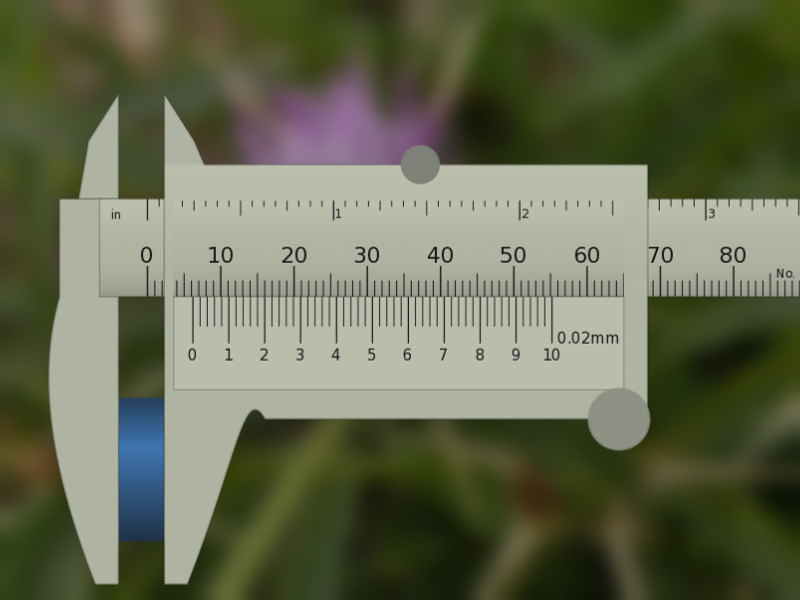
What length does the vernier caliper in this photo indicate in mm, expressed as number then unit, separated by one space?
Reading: 6.2 mm
